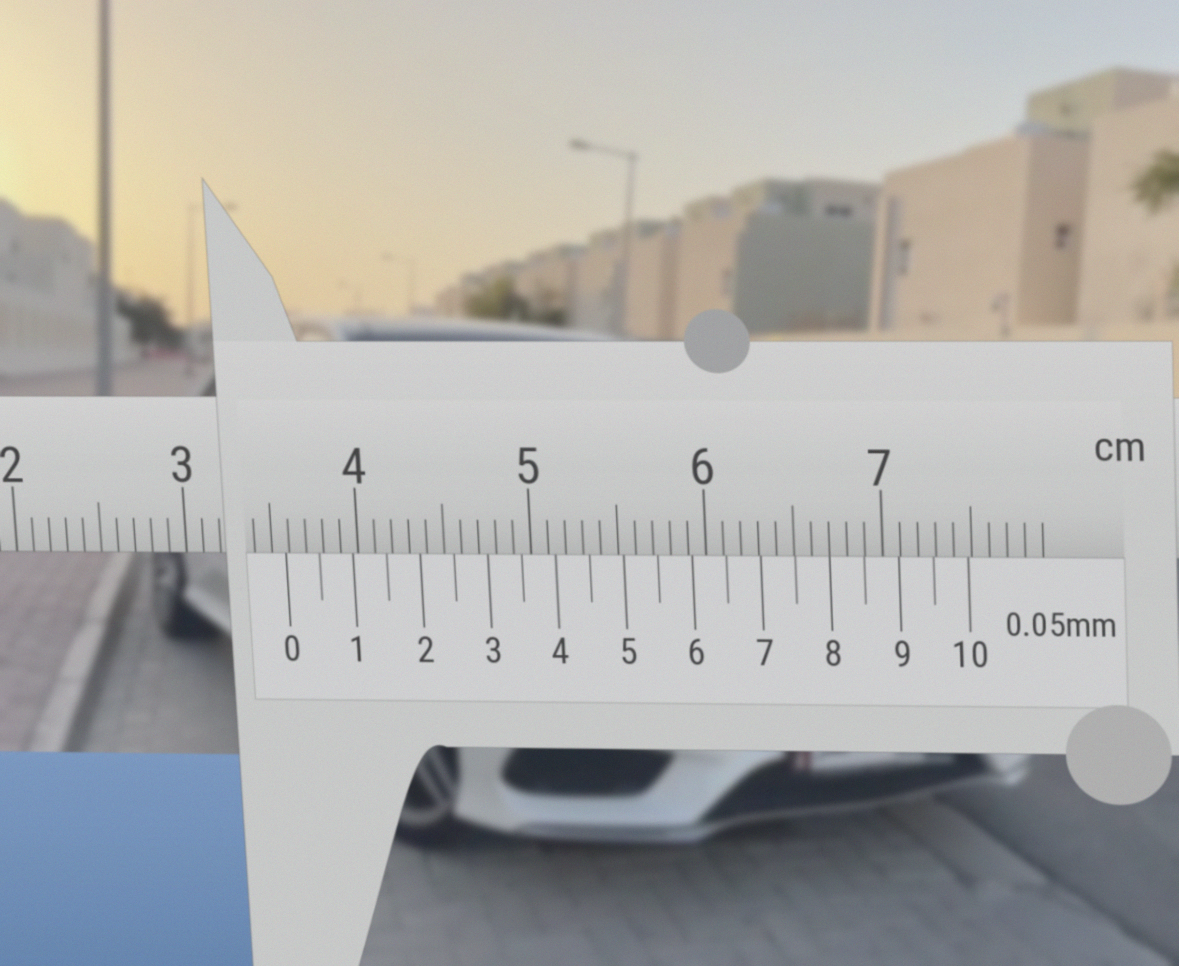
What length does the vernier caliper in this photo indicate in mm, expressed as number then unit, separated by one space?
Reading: 35.8 mm
